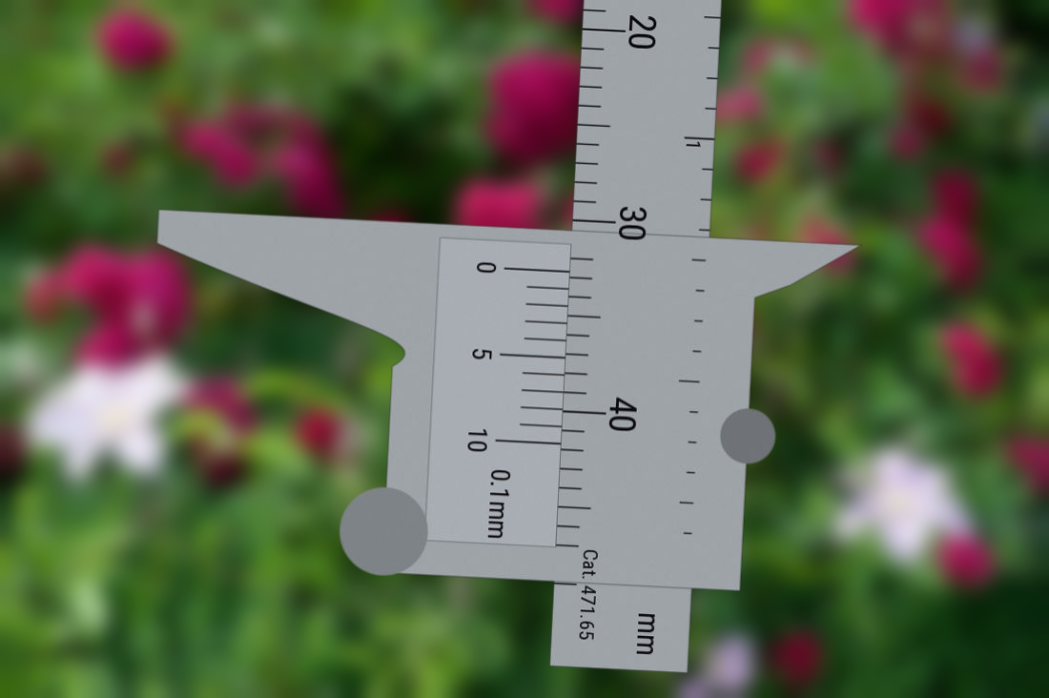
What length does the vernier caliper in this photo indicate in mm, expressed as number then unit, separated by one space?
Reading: 32.7 mm
